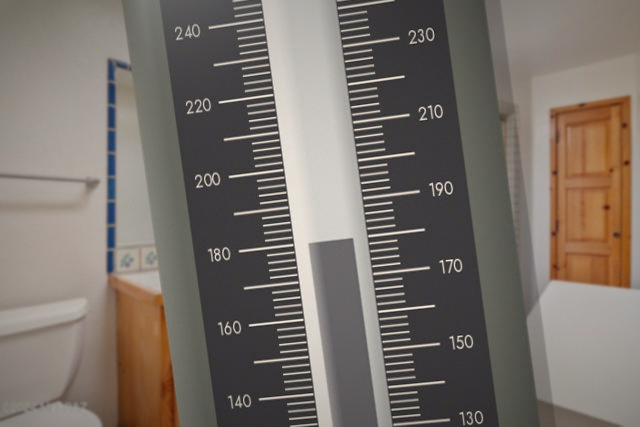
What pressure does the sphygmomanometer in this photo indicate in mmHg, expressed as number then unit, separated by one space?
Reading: 180 mmHg
